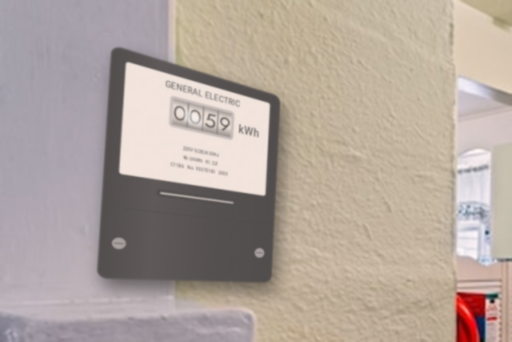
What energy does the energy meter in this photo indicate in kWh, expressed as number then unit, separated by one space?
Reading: 59 kWh
